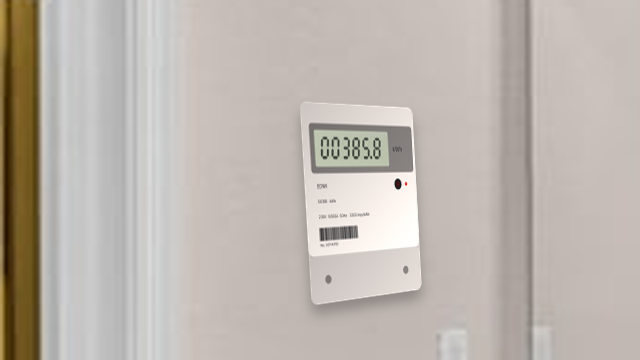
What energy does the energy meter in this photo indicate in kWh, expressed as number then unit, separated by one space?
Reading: 385.8 kWh
